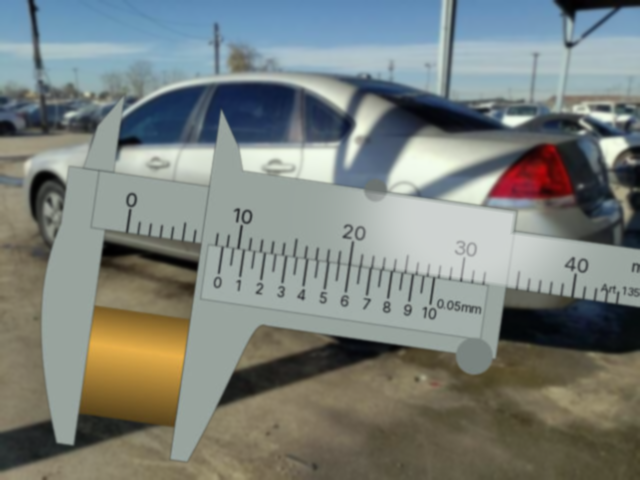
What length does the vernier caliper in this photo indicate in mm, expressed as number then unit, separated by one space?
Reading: 8.6 mm
